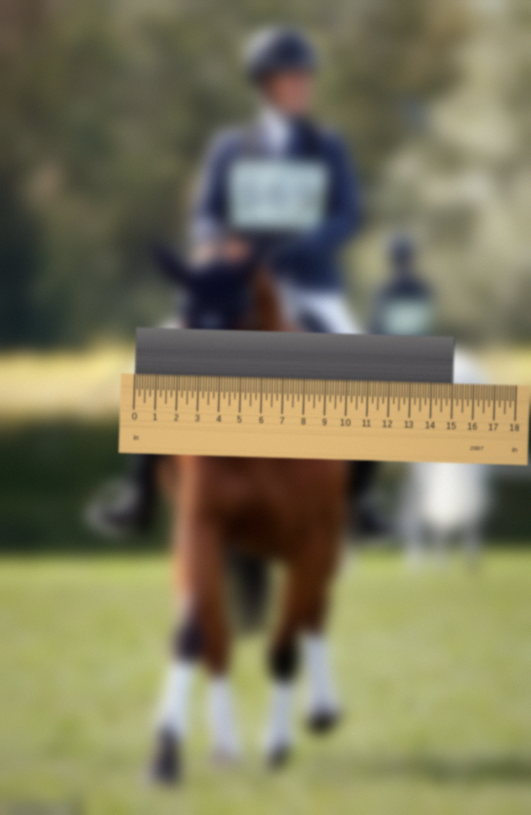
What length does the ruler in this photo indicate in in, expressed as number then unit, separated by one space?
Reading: 15 in
